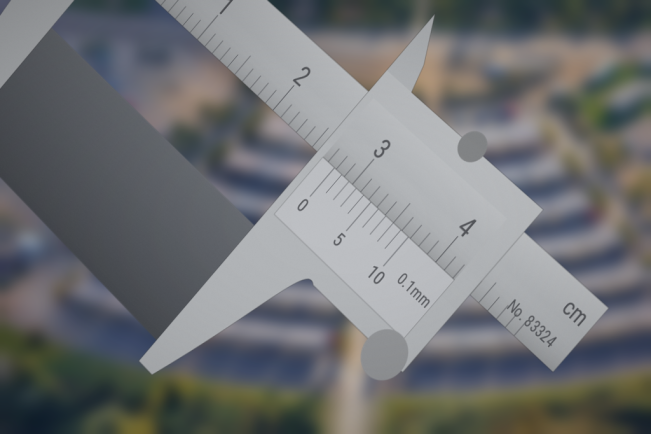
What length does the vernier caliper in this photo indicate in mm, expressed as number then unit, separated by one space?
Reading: 27.8 mm
